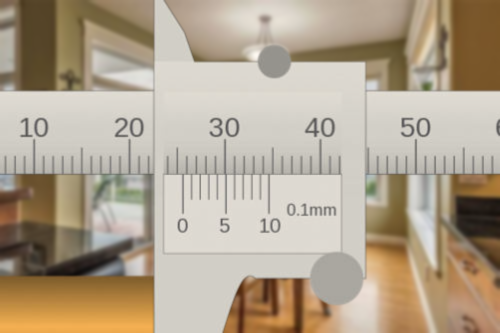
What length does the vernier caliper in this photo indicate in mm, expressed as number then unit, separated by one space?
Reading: 25.6 mm
